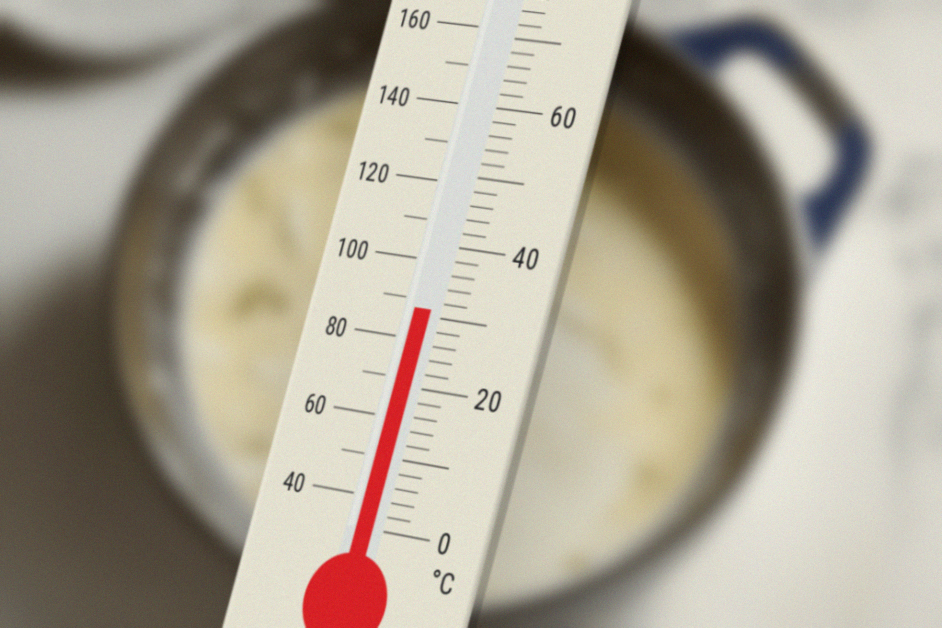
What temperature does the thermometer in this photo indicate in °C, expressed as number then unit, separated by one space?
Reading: 31 °C
